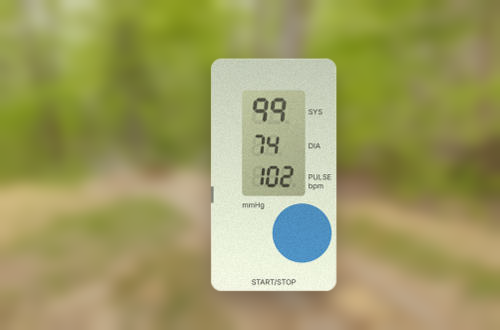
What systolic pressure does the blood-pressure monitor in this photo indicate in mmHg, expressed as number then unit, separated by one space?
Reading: 99 mmHg
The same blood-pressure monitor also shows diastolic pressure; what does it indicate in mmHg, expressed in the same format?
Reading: 74 mmHg
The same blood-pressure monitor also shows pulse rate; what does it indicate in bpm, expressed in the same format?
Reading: 102 bpm
